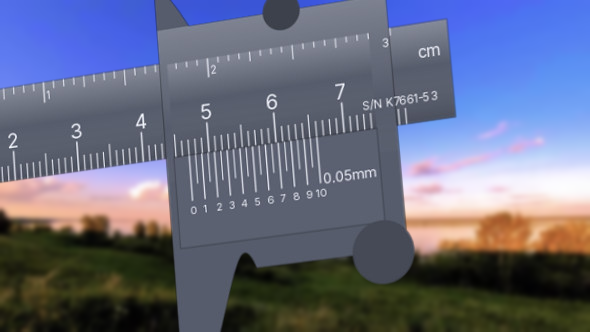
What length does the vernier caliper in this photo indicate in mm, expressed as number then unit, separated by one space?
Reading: 47.0 mm
